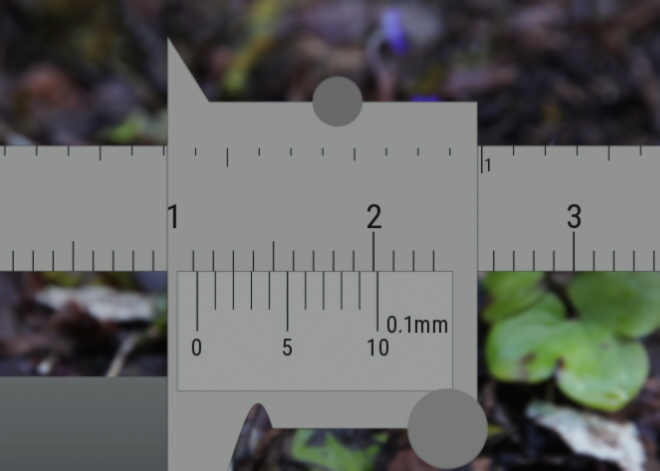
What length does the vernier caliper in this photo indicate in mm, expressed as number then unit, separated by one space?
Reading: 11.2 mm
